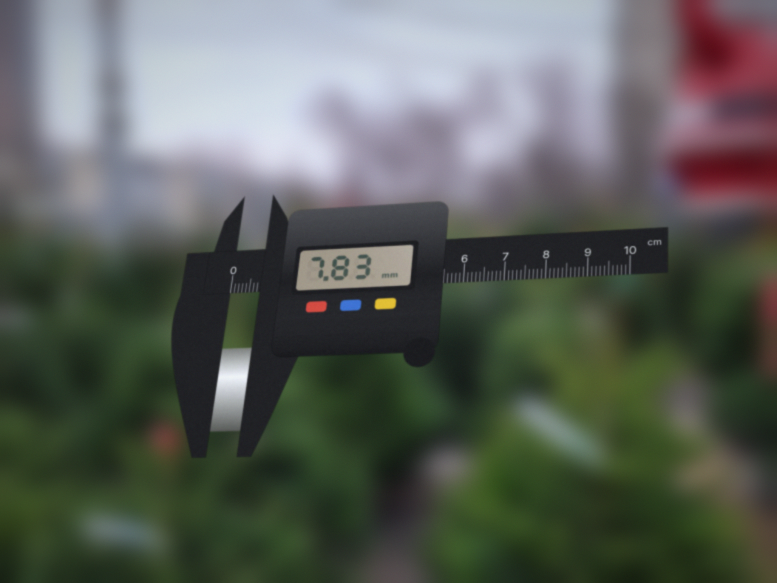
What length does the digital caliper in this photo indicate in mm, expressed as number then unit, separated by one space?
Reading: 7.83 mm
